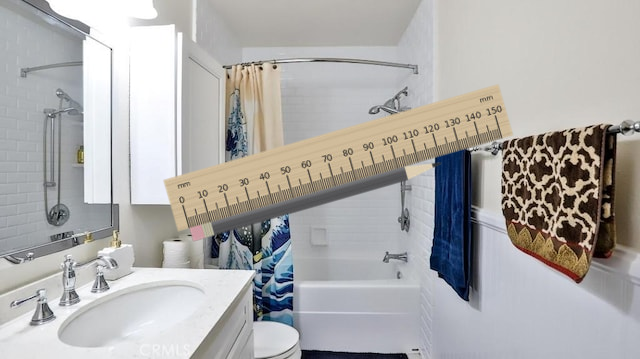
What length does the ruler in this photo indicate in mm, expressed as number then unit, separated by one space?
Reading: 120 mm
